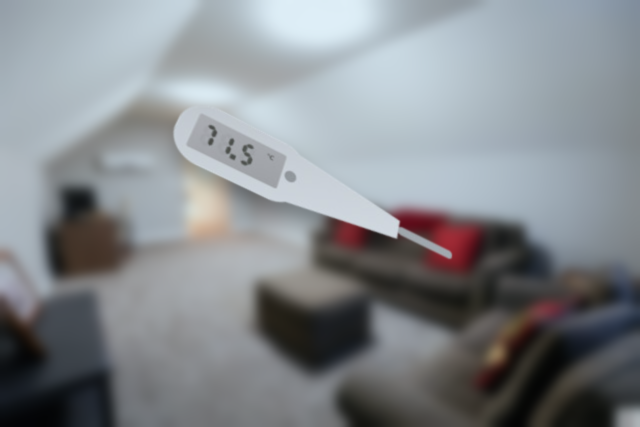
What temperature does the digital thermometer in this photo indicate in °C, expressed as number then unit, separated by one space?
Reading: 71.5 °C
